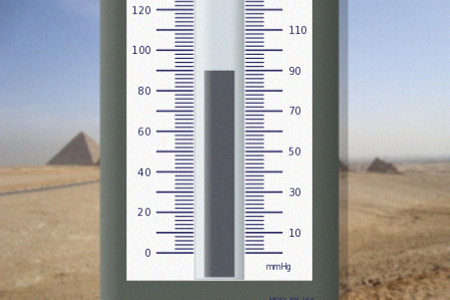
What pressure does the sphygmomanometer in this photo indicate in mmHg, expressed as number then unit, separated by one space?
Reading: 90 mmHg
